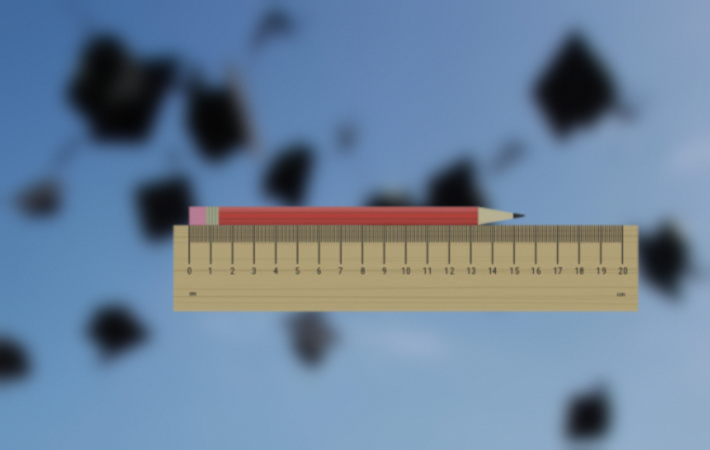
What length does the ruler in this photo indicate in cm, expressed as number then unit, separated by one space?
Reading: 15.5 cm
